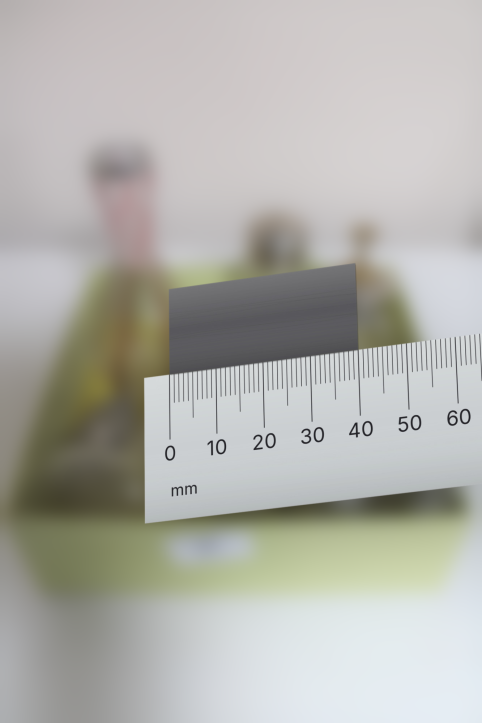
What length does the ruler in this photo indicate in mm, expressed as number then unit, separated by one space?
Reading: 40 mm
